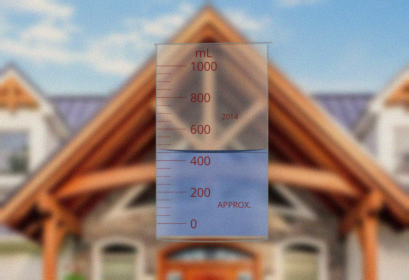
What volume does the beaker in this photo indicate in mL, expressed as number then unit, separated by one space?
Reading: 450 mL
